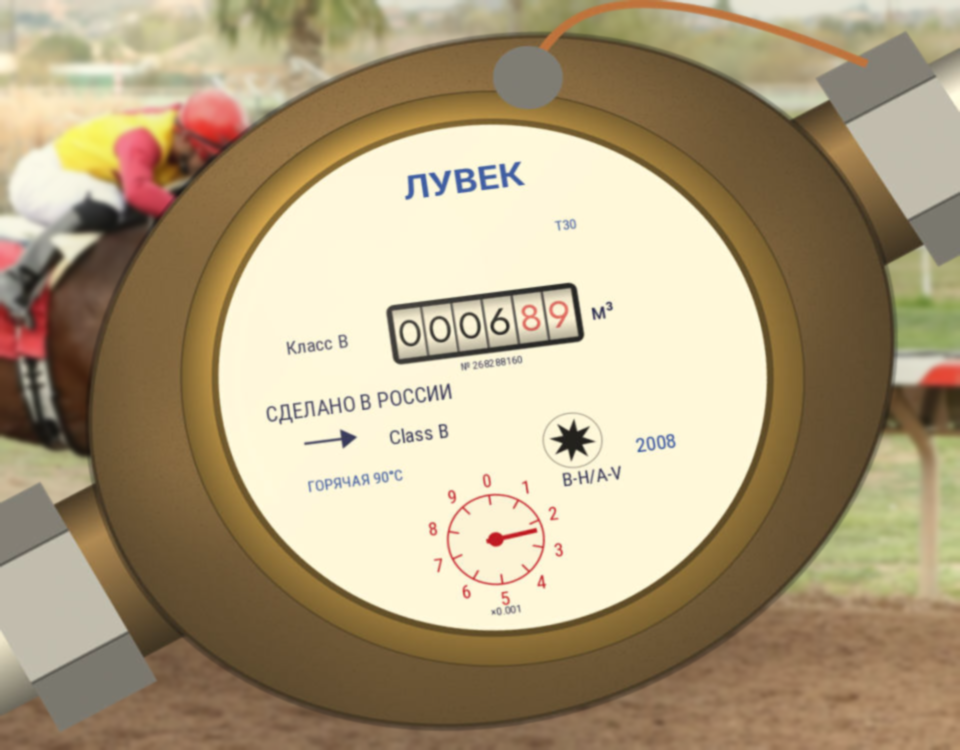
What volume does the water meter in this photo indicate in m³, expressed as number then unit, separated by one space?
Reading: 6.892 m³
